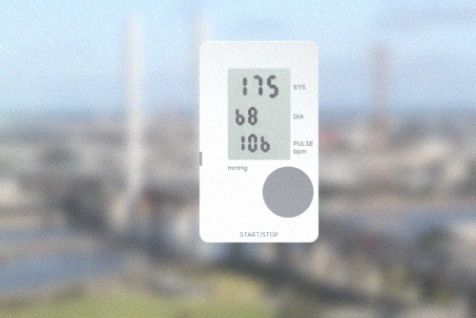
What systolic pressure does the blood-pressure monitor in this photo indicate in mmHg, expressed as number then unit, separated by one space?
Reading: 175 mmHg
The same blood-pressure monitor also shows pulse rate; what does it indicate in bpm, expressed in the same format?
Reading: 106 bpm
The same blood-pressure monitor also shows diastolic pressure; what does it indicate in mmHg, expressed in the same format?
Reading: 68 mmHg
